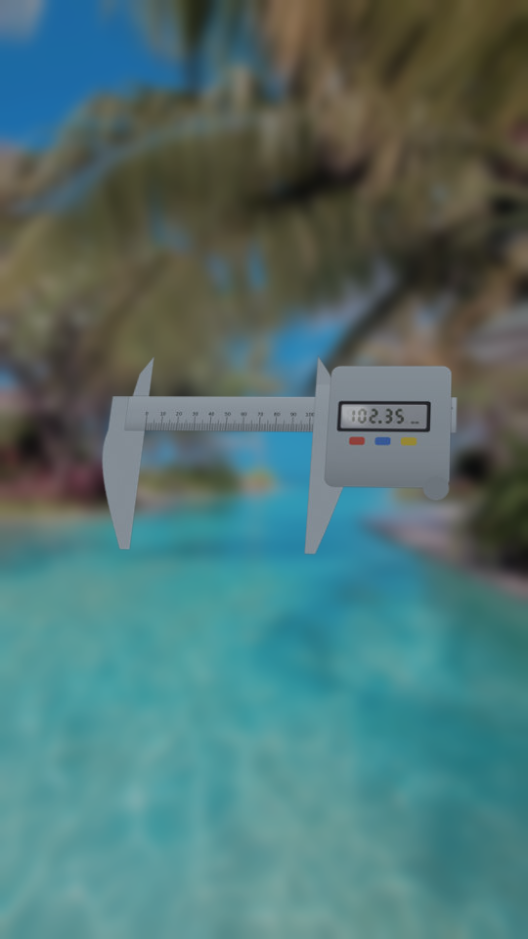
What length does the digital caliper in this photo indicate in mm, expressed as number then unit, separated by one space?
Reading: 102.35 mm
